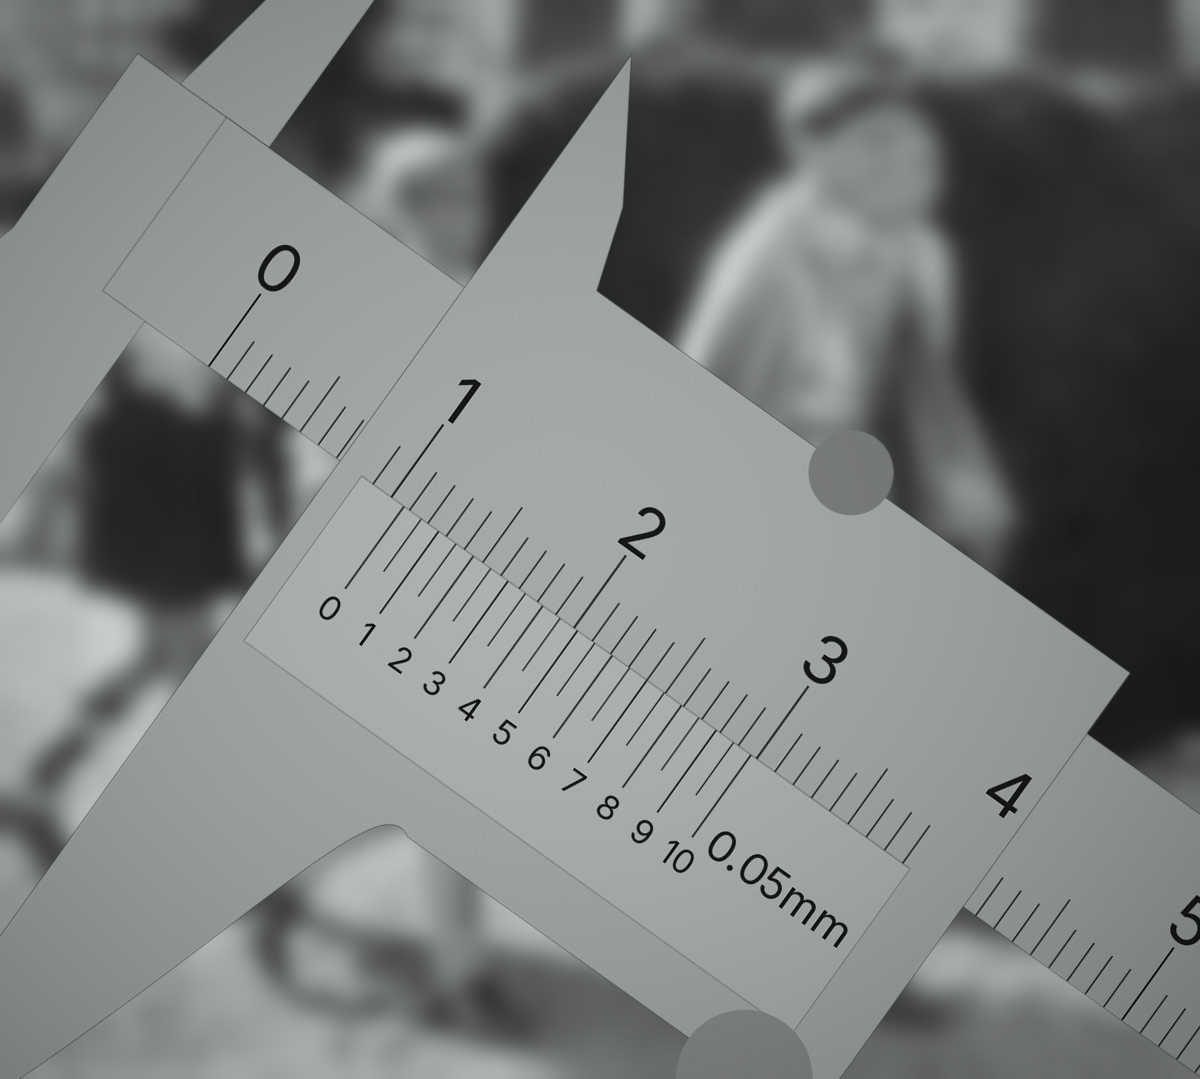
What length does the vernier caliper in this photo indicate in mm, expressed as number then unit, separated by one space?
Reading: 10.7 mm
